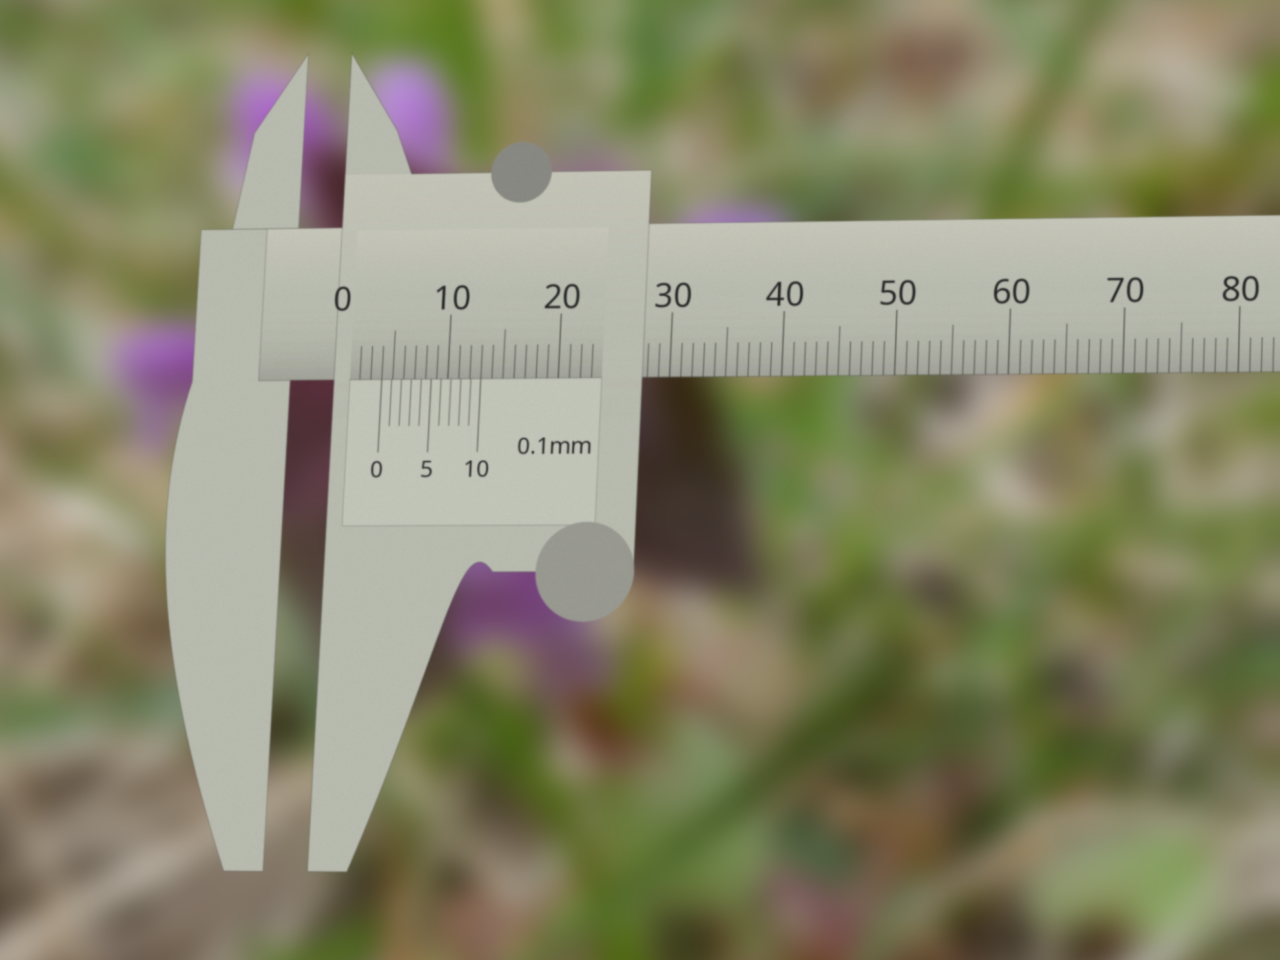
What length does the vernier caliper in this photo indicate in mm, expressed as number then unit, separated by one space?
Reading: 4.0 mm
